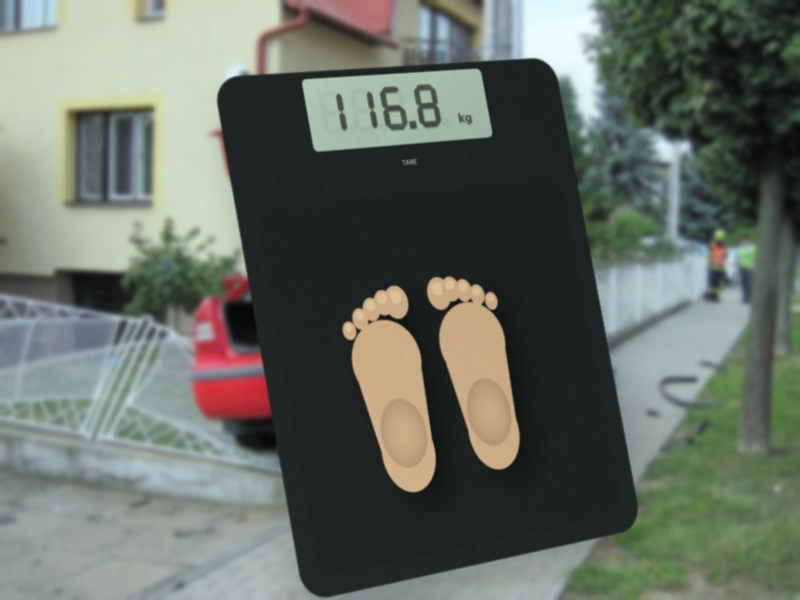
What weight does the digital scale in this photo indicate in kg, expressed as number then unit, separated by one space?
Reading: 116.8 kg
